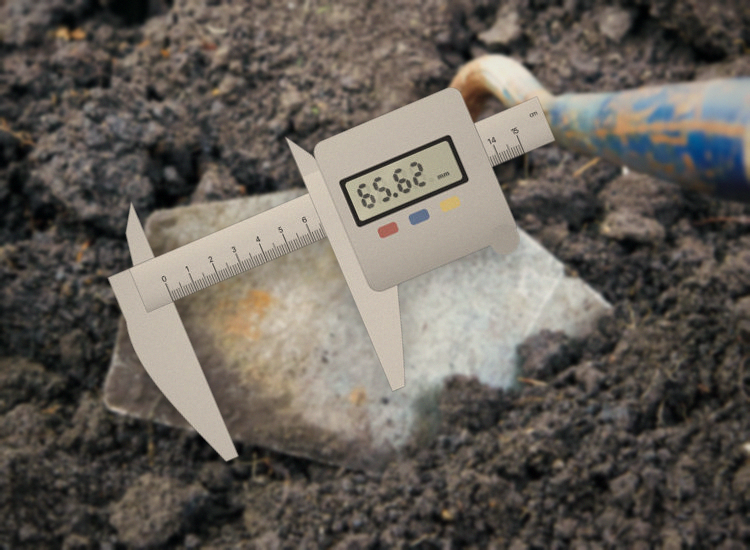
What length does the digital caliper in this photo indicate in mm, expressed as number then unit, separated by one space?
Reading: 65.62 mm
